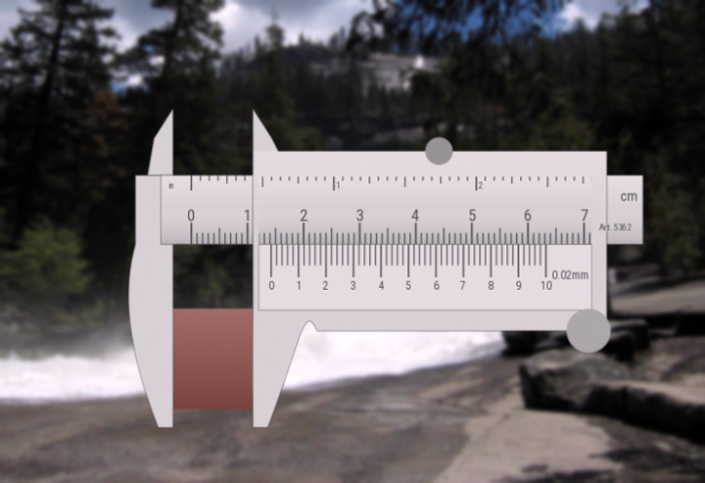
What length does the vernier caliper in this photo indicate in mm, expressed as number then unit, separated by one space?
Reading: 14.2 mm
